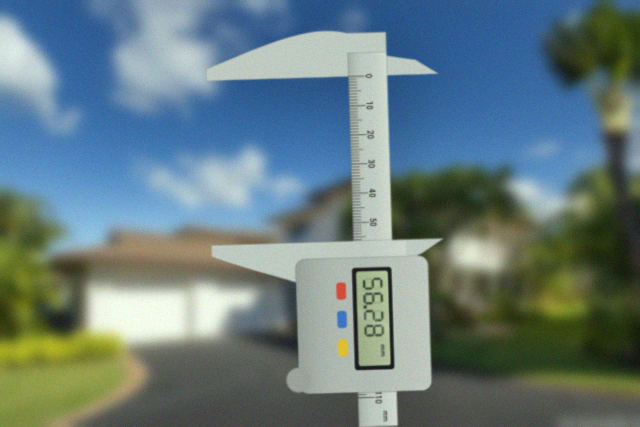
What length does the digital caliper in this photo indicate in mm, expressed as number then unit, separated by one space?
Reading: 56.28 mm
